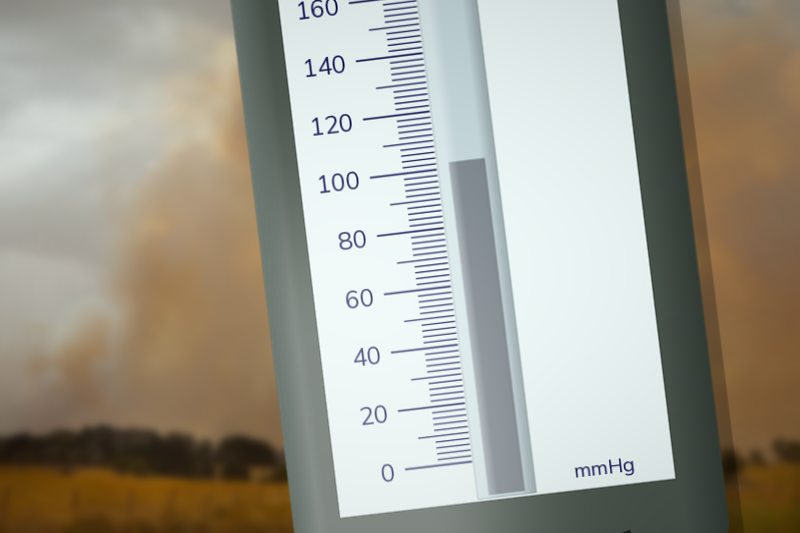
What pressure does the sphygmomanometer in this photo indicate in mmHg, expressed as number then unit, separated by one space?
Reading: 102 mmHg
